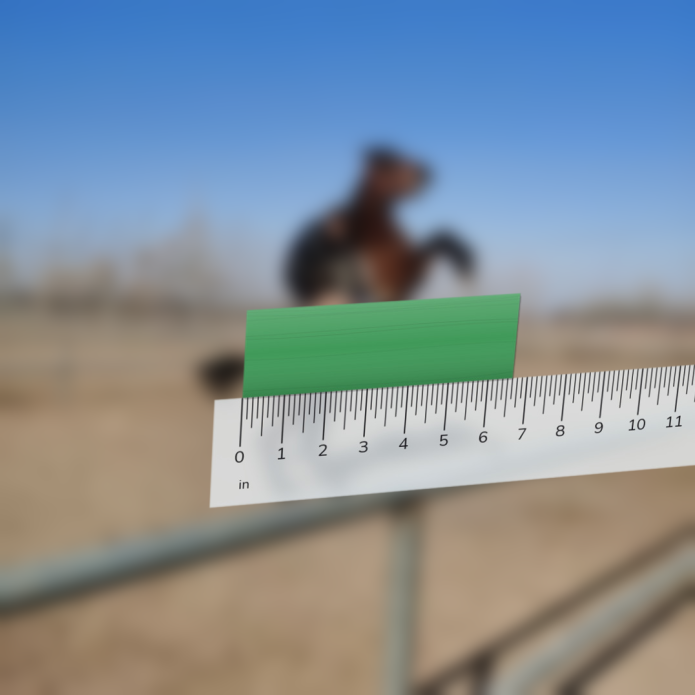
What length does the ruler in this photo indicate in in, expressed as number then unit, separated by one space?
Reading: 6.625 in
